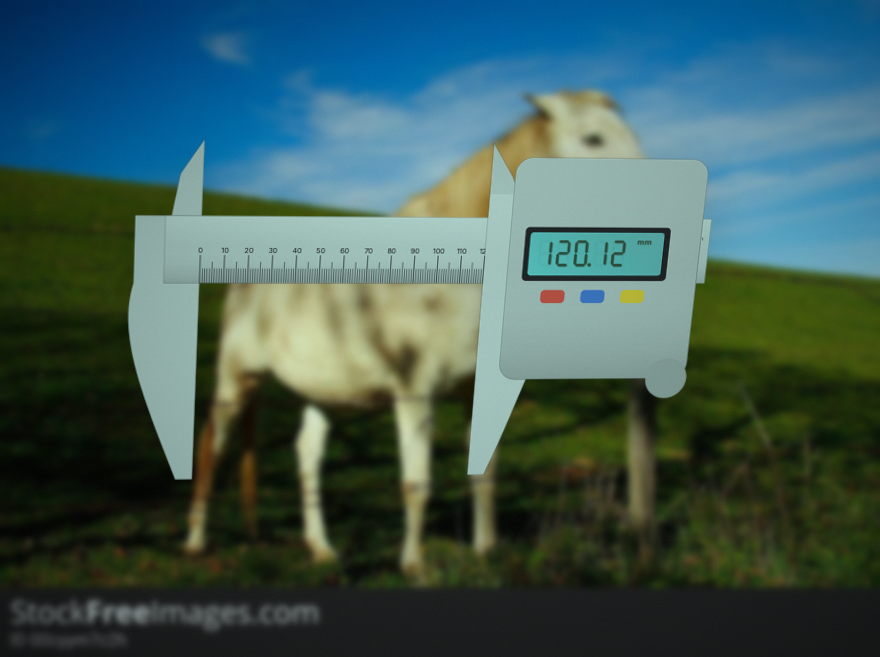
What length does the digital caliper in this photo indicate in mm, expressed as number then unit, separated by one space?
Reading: 120.12 mm
